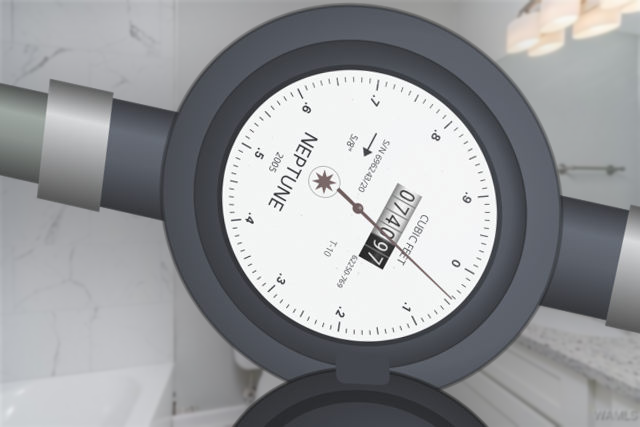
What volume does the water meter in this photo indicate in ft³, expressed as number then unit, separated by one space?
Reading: 74097.04 ft³
